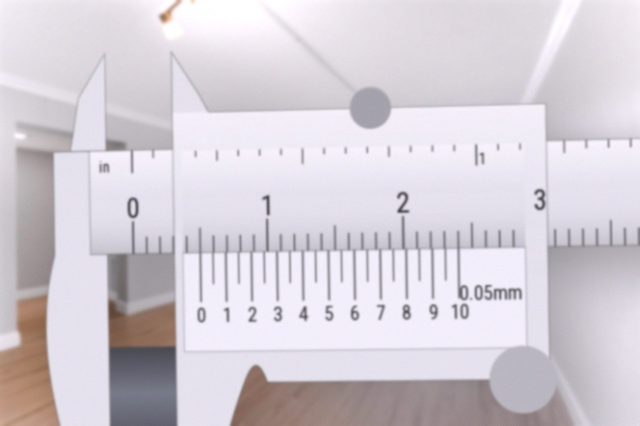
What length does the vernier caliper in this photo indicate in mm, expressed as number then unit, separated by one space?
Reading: 5.0 mm
